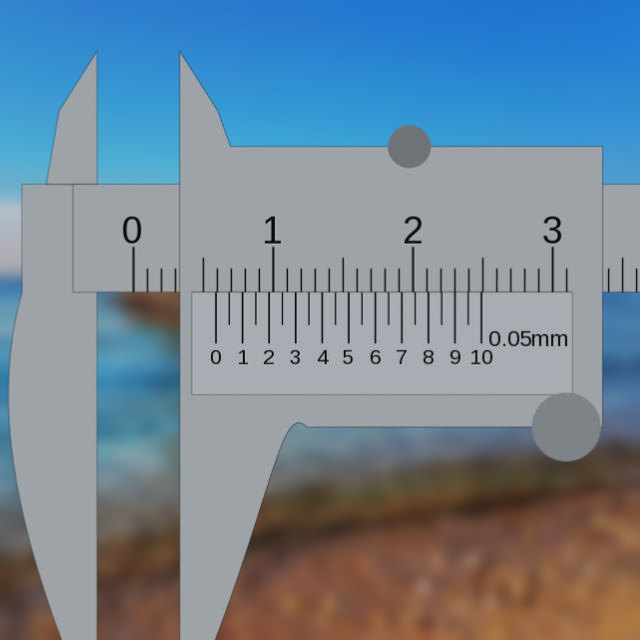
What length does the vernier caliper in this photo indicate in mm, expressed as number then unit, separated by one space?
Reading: 5.9 mm
